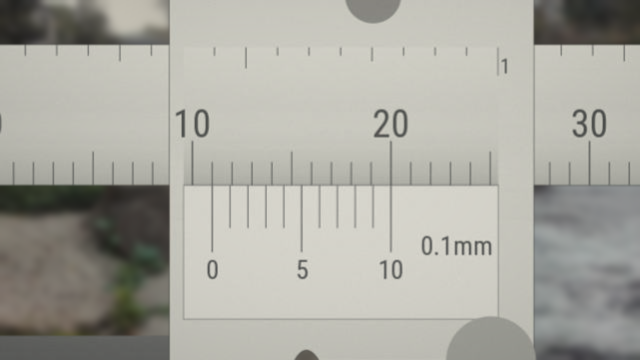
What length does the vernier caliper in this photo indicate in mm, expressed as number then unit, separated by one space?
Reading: 11.0 mm
